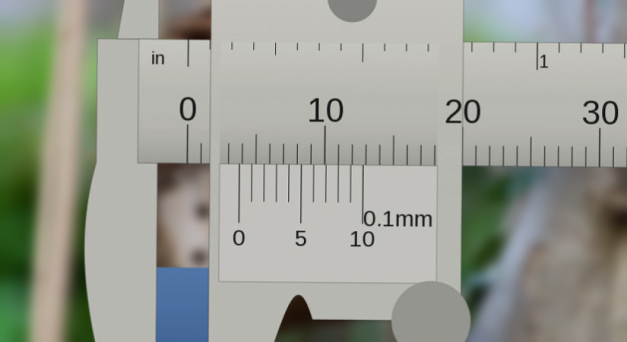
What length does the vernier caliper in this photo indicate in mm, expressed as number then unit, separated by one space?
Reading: 3.8 mm
